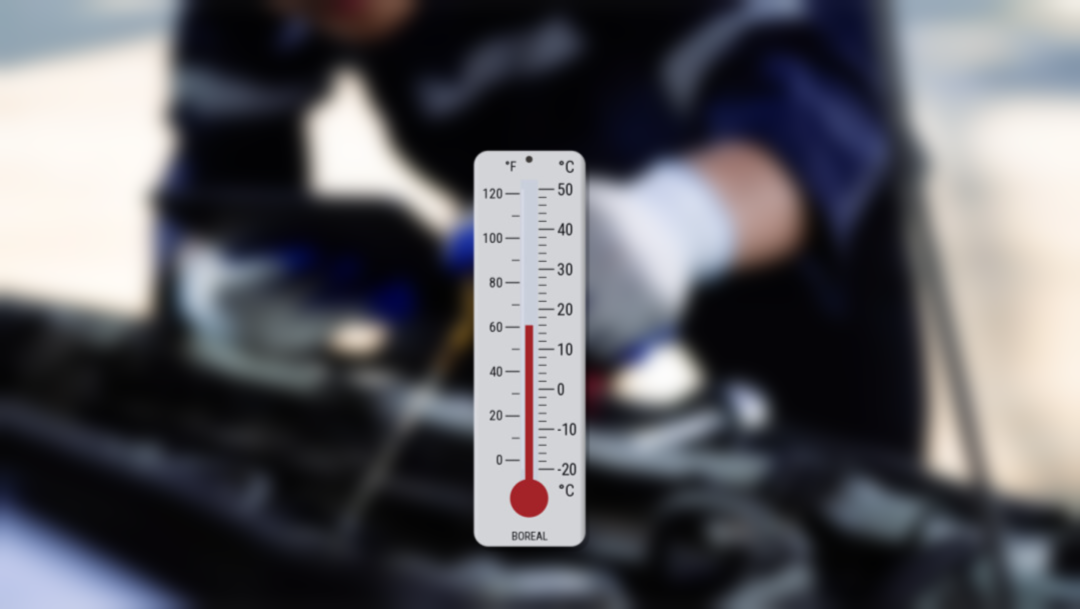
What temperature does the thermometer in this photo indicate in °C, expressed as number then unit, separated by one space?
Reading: 16 °C
